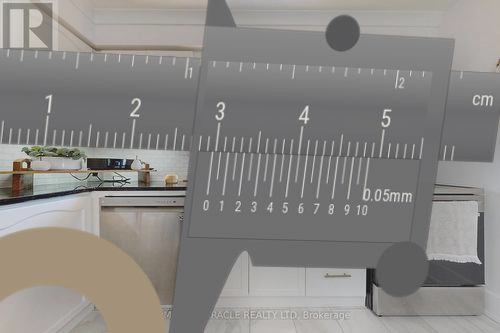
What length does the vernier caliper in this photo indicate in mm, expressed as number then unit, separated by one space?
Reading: 29.6 mm
